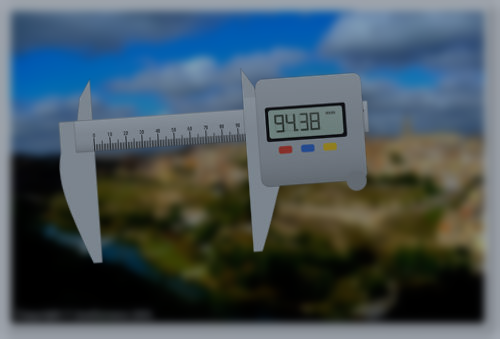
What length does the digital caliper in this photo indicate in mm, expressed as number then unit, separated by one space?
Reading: 94.38 mm
